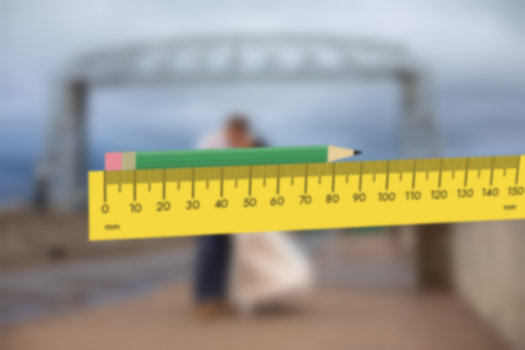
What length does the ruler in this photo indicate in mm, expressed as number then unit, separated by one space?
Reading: 90 mm
